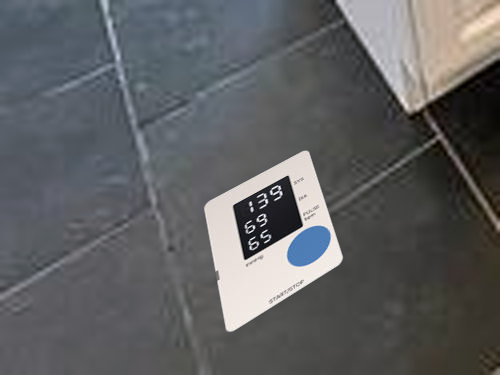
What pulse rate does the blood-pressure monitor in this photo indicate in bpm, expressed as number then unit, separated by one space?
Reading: 65 bpm
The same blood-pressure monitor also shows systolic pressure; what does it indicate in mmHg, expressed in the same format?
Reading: 139 mmHg
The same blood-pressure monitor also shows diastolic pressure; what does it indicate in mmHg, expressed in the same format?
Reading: 69 mmHg
